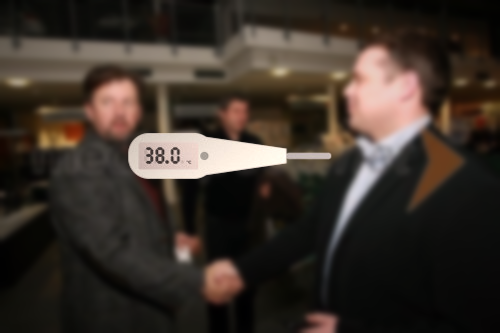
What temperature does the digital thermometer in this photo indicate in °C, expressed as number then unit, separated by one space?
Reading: 38.0 °C
